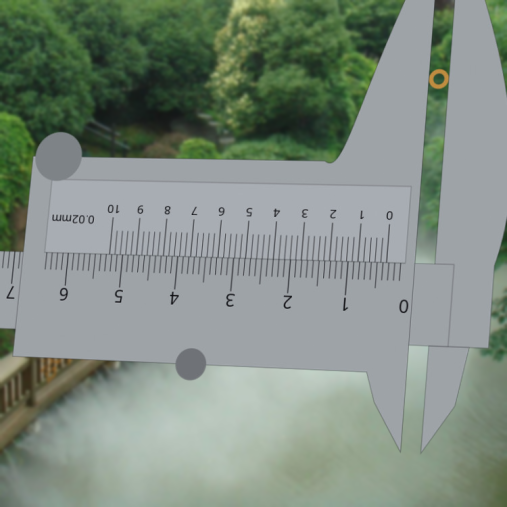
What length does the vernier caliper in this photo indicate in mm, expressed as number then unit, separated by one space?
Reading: 3.4 mm
